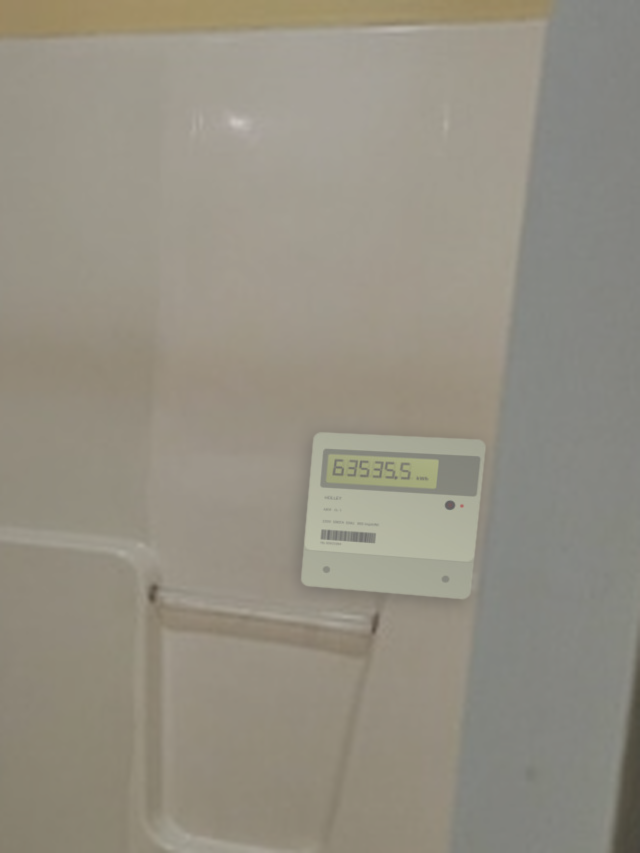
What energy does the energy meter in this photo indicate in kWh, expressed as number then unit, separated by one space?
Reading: 63535.5 kWh
